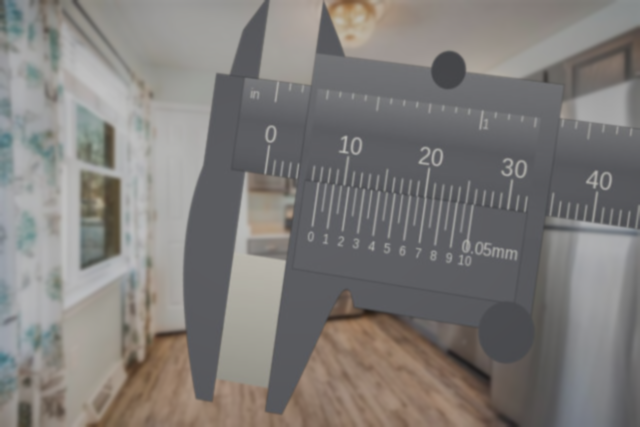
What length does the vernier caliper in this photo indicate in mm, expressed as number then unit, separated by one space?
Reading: 6.8 mm
